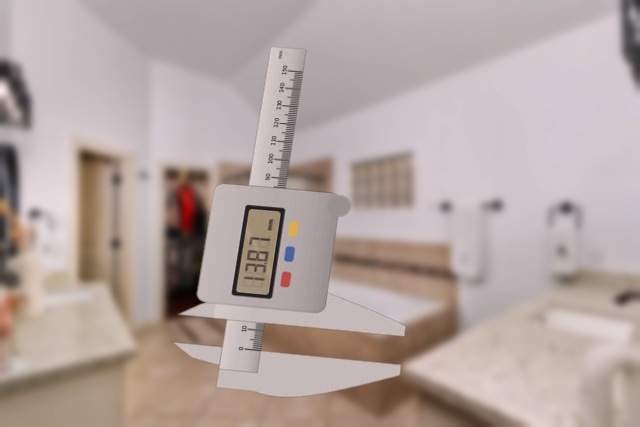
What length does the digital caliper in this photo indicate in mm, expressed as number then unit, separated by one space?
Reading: 13.87 mm
